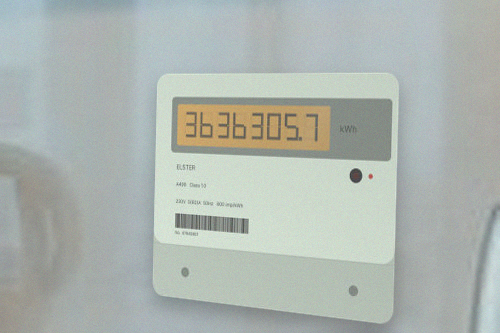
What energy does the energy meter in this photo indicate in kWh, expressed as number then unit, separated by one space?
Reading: 3636305.7 kWh
